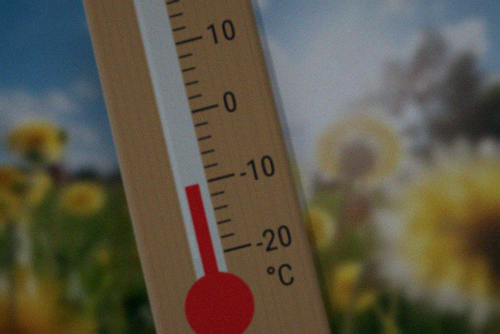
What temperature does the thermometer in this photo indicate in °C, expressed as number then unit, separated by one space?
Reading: -10 °C
